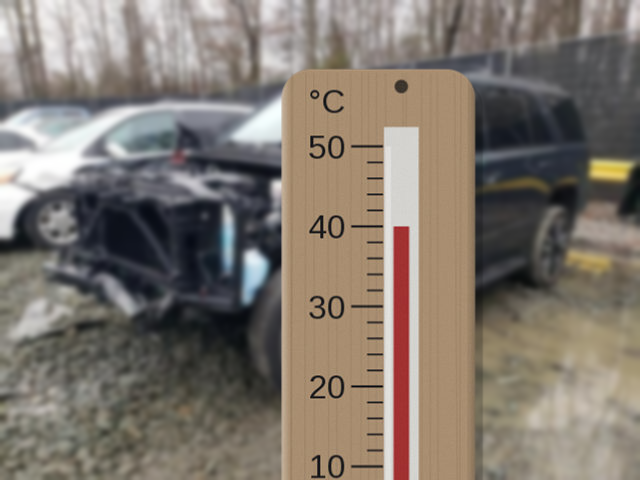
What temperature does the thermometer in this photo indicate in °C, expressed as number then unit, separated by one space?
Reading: 40 °C
